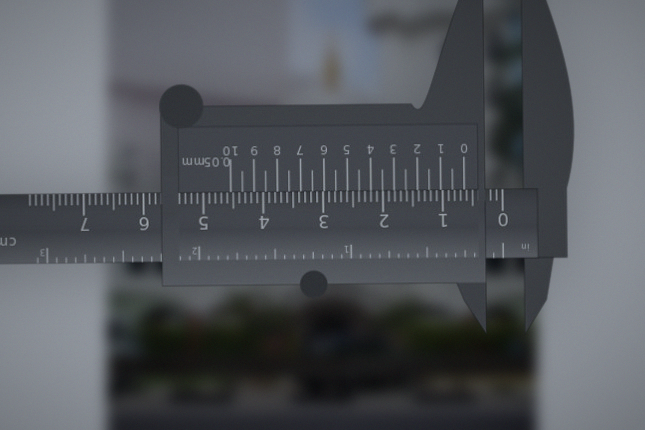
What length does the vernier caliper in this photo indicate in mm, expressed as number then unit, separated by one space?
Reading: 6.4 mm
